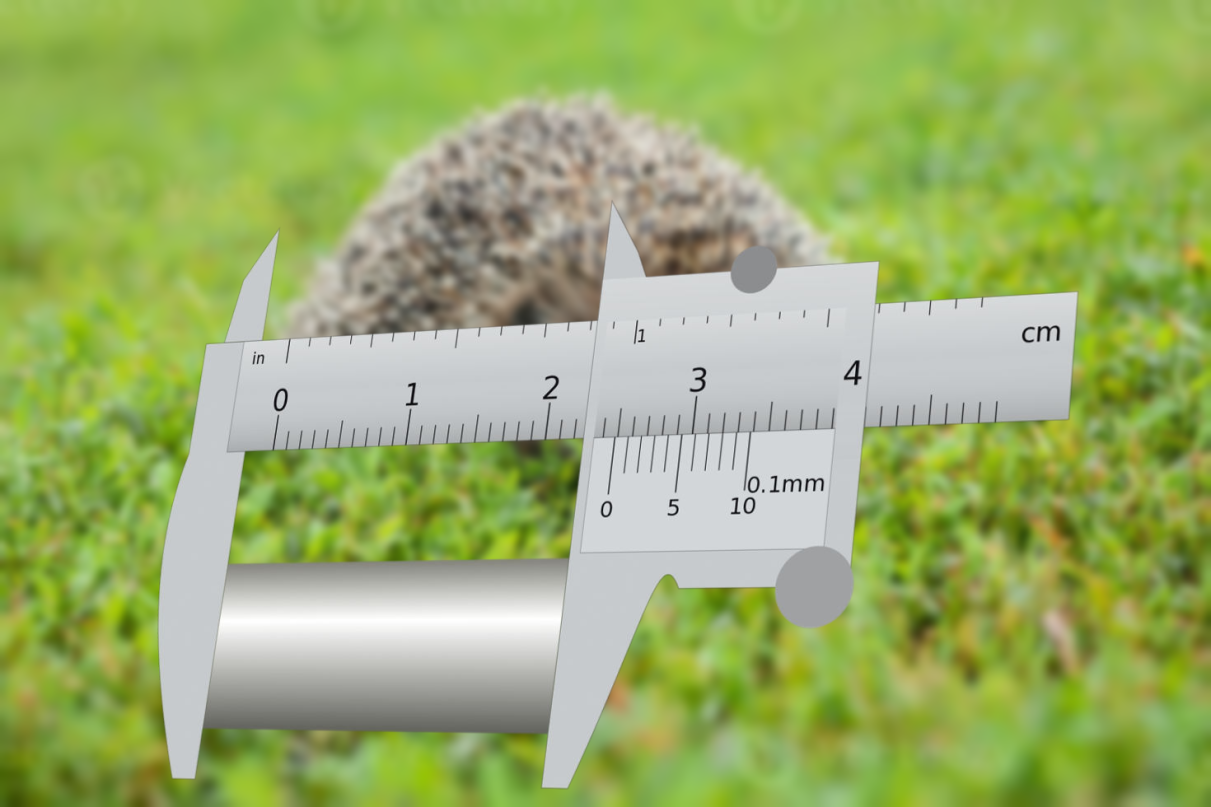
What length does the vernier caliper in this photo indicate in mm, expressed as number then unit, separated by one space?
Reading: 24.8 mm
